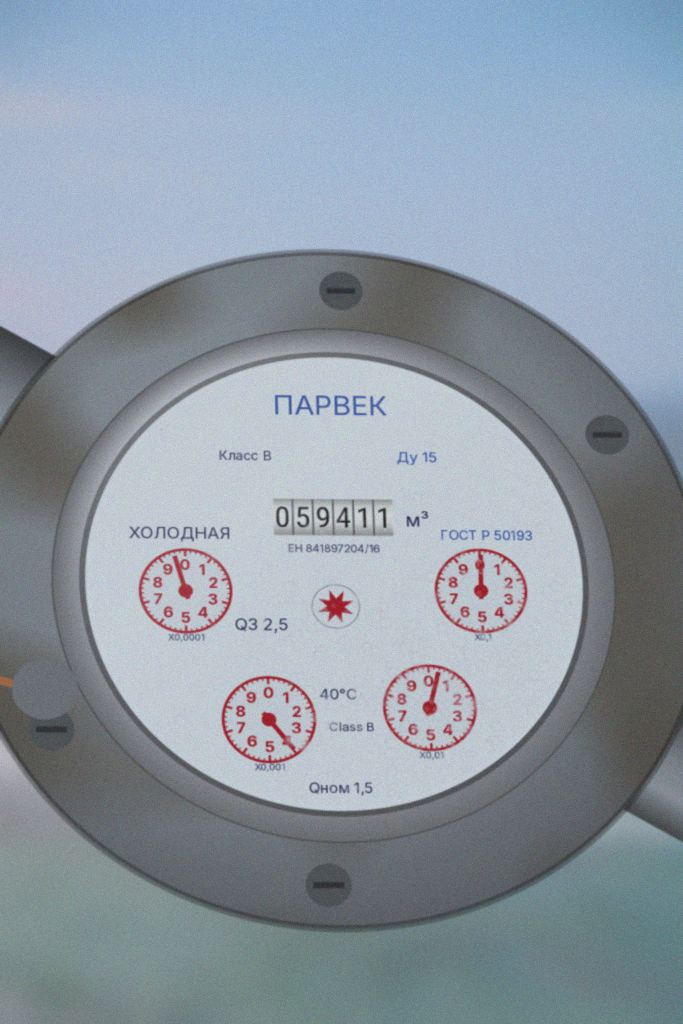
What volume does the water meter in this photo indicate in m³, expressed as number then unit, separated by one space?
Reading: 59411.0039 m³
